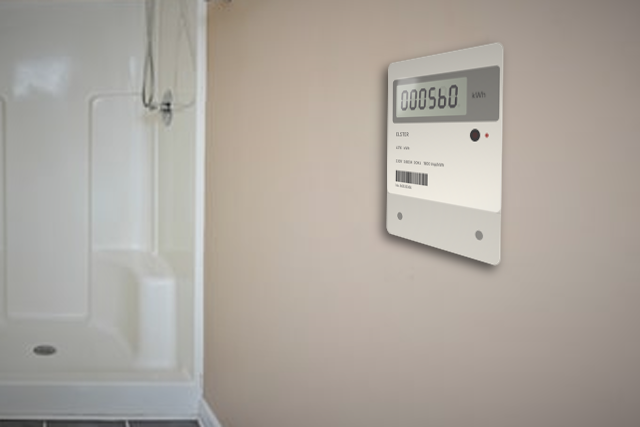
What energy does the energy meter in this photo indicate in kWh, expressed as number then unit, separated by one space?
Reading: 560 kWh
